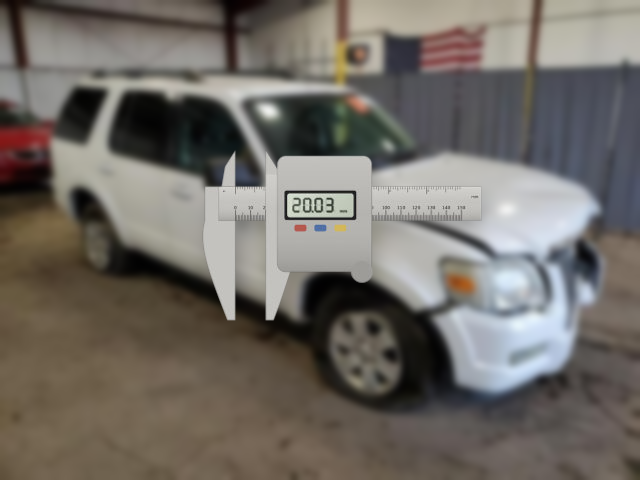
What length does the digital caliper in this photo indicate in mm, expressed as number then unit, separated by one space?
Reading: 20.03 mm
